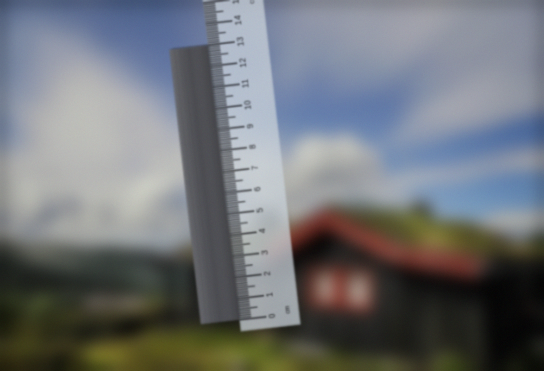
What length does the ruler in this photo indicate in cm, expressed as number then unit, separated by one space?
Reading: 13 cm
